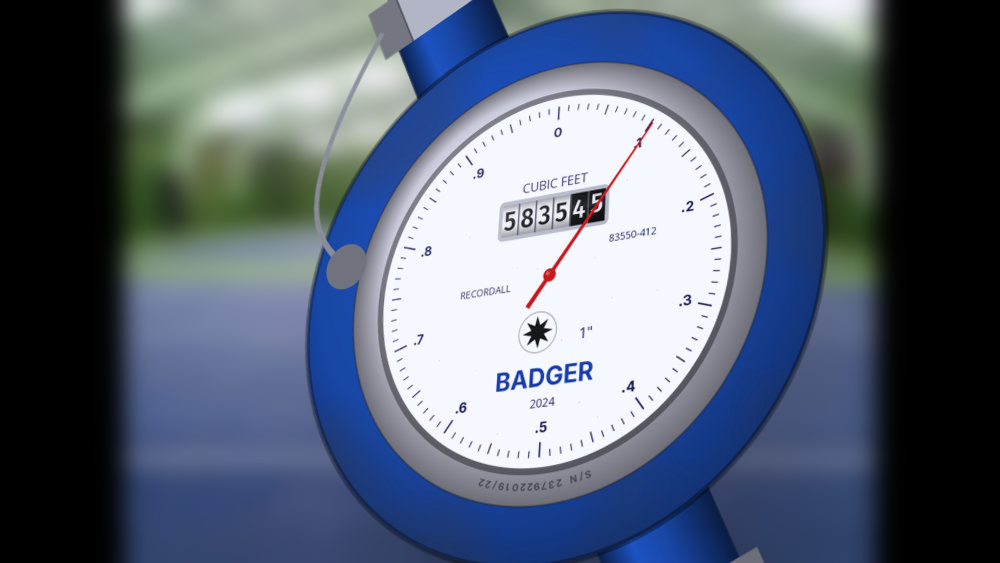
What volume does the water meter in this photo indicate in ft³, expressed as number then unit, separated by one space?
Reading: 583545.10 ft³
